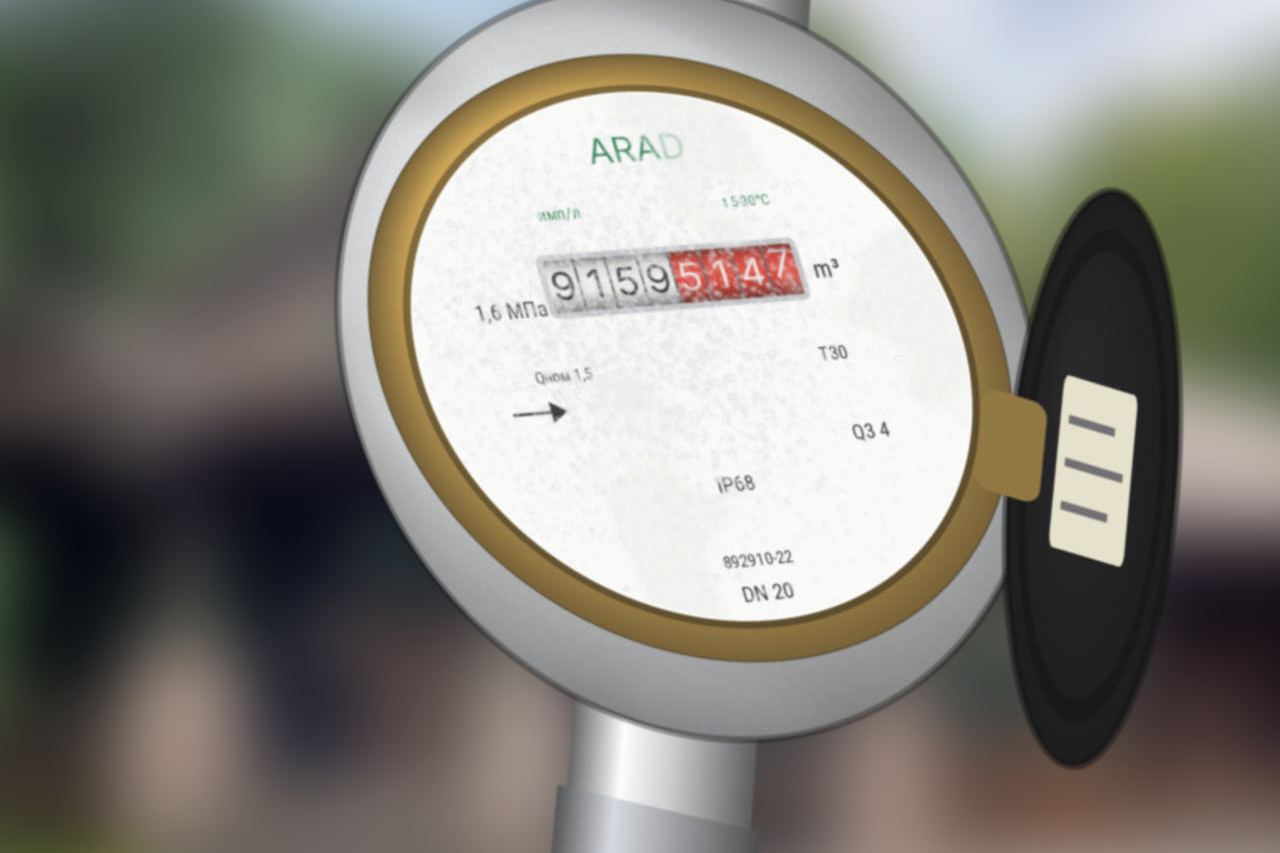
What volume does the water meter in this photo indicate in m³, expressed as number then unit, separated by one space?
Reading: 9159.5147 m³
